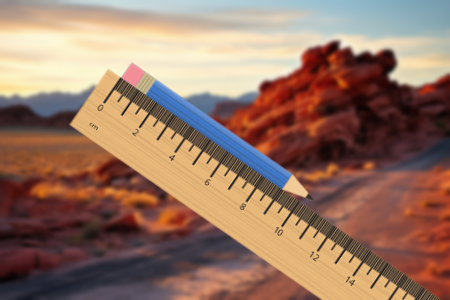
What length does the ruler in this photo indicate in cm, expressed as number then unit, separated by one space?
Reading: 10.5 cm
